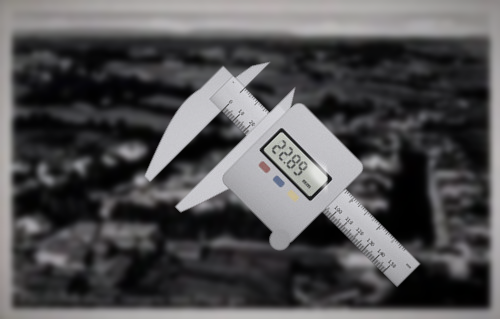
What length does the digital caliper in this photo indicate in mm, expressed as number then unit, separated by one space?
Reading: 22.89 mm
